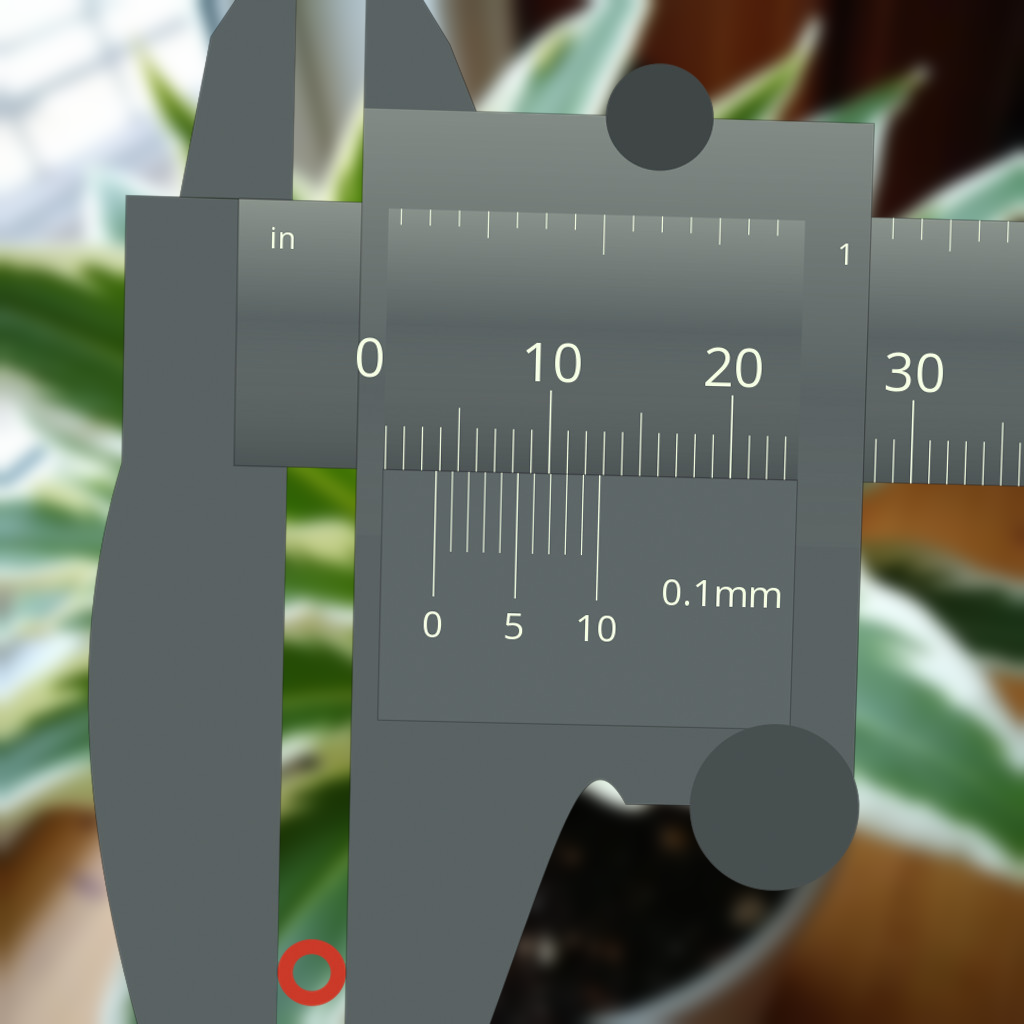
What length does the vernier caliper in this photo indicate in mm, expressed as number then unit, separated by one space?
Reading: 3.8 mm
